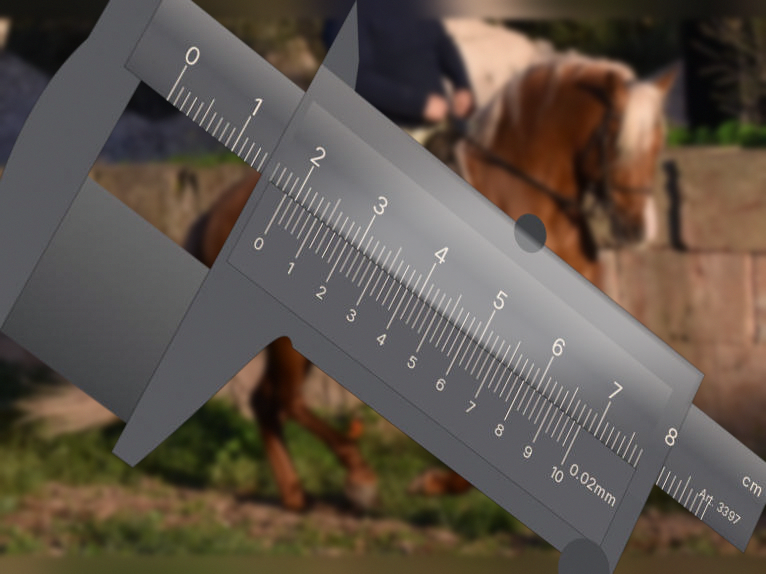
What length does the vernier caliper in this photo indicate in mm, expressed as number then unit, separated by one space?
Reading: 18.6 mm
